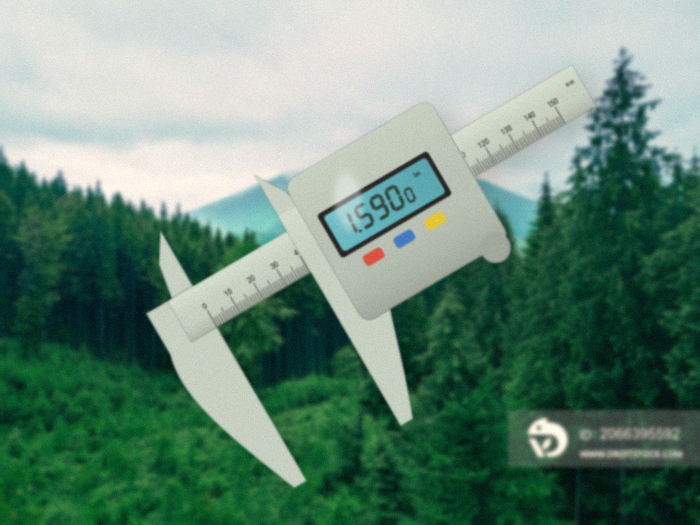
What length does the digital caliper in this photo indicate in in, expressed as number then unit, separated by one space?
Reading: 1.5900 in
